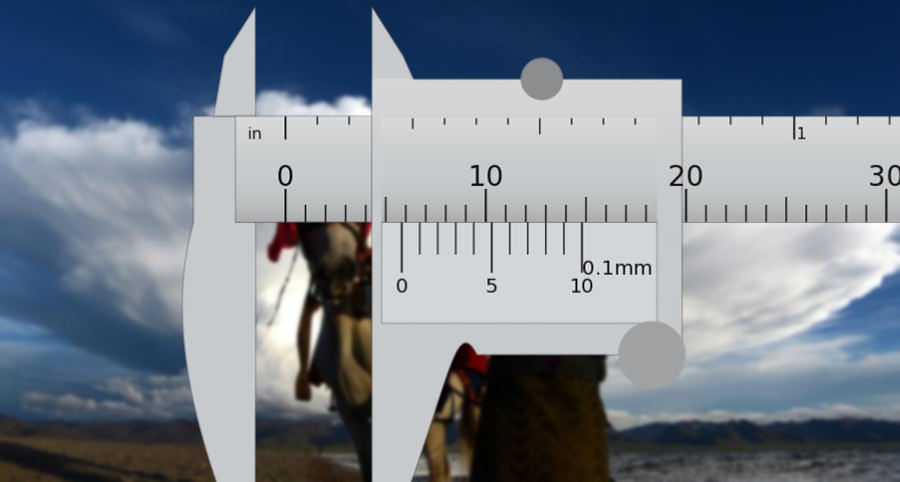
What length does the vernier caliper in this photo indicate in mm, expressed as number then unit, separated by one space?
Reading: 5.8 mm
